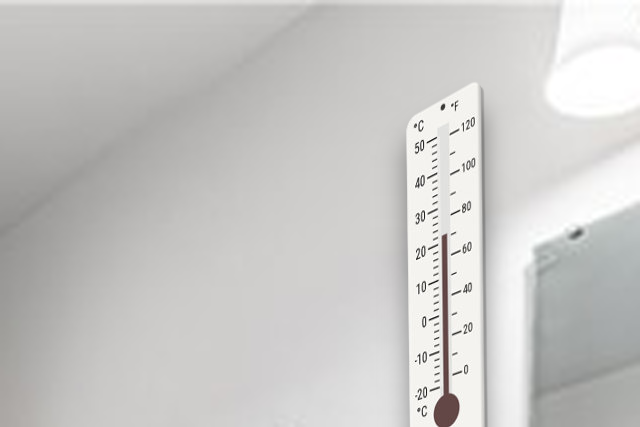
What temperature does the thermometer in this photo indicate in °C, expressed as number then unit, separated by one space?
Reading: 22 °C
